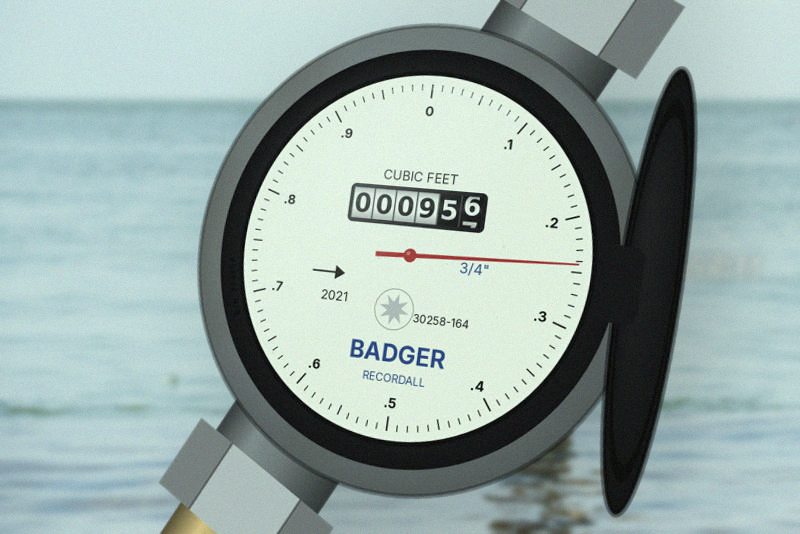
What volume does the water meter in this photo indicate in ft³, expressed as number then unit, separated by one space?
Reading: 956.24 ft³
